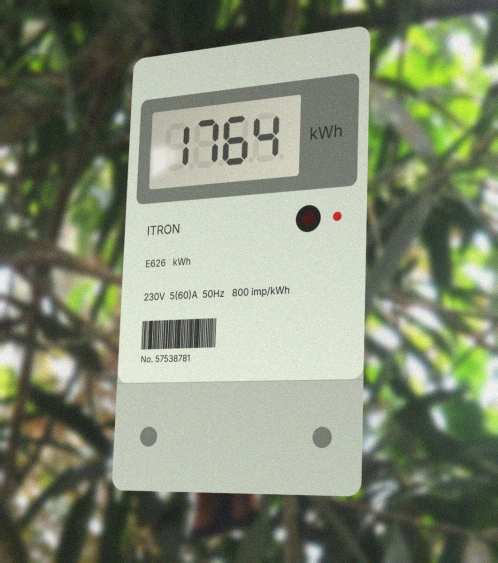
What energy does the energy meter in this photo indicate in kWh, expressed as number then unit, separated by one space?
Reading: 1764 kWh
